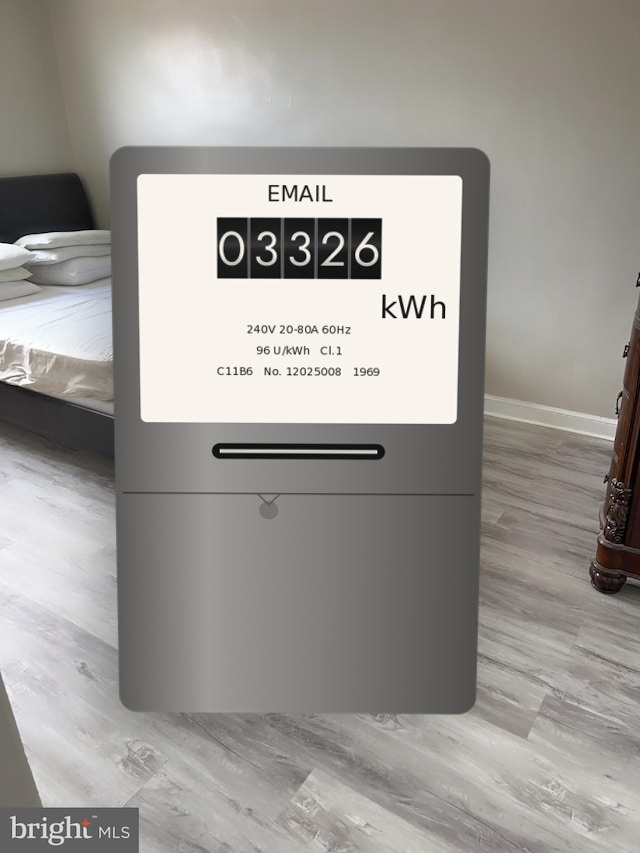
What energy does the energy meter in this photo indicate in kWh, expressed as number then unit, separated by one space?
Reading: 3326 kWh
